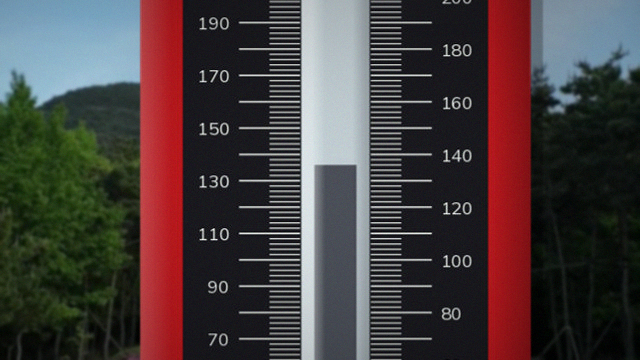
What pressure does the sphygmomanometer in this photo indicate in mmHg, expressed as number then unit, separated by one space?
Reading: 136 mmHg
